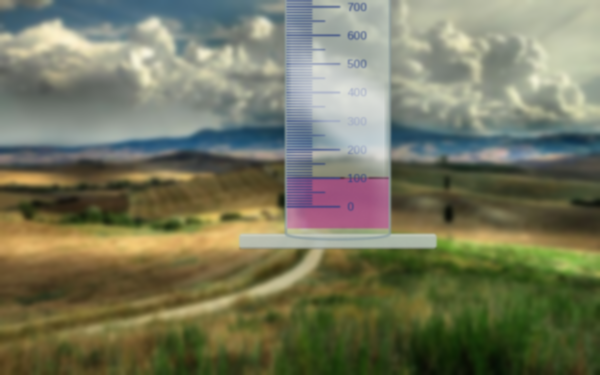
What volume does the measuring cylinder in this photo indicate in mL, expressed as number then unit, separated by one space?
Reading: 100 mL
